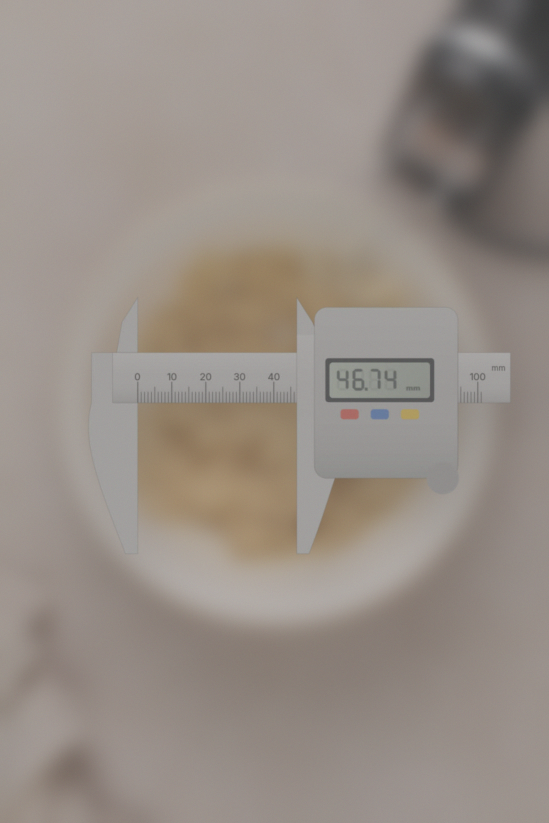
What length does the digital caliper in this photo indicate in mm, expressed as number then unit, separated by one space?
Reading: 46.74 mm
